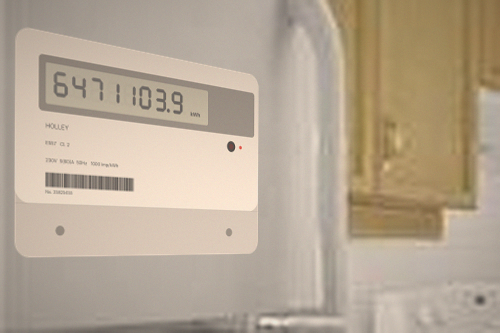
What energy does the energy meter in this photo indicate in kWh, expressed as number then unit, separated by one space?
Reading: 6471103.9 kWh
